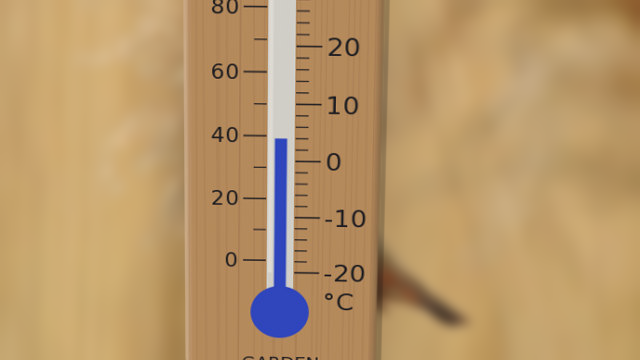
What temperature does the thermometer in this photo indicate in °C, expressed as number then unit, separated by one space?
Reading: 4 °C
